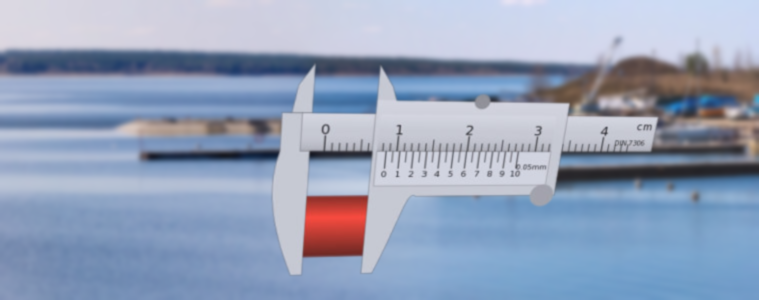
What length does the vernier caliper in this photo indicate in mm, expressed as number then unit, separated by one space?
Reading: 8.5 mm
